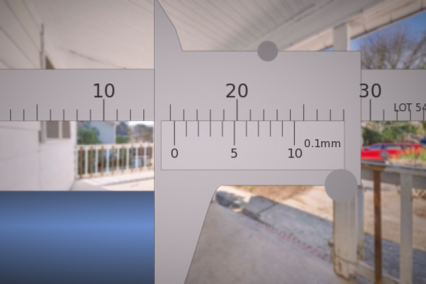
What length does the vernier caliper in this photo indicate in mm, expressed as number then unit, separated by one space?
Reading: 15.3 mm
